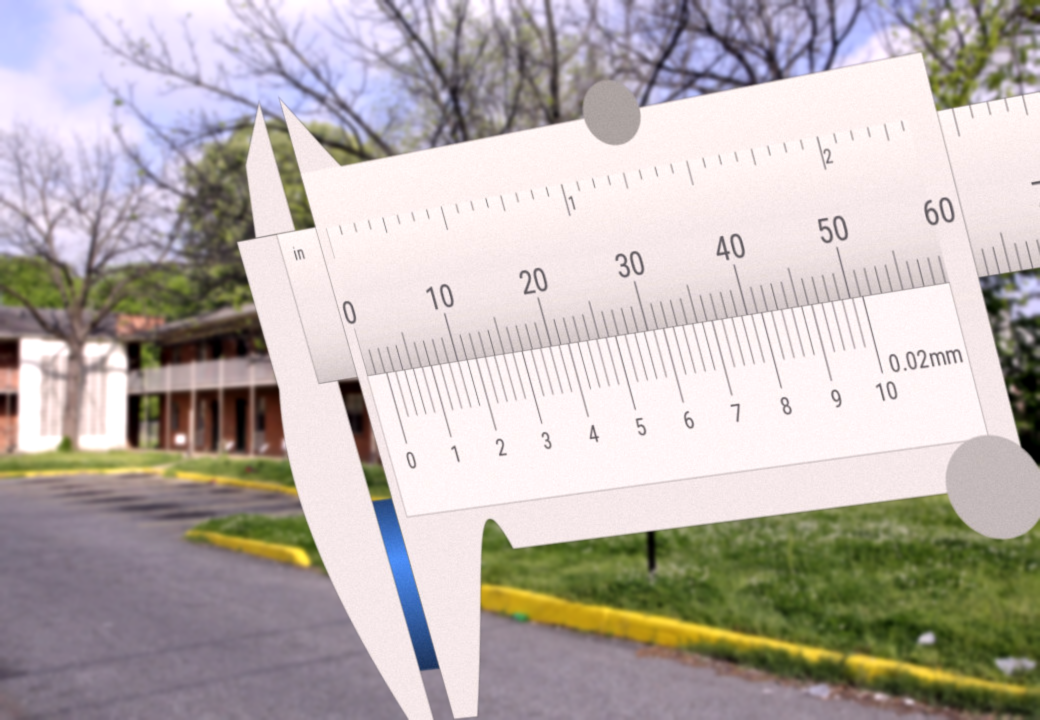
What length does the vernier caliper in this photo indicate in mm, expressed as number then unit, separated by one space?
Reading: 2.2 mm
